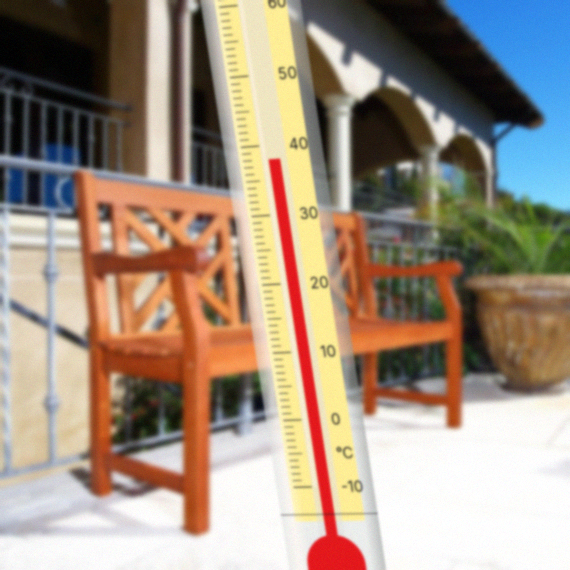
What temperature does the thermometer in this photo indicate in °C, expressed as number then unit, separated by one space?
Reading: 38 °C
